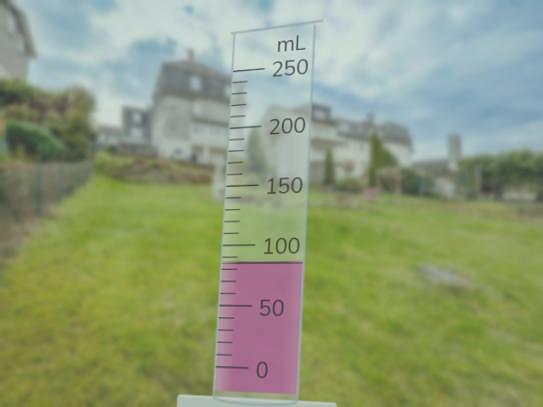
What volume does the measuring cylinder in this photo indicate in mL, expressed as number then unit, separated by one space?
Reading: 85 mL
